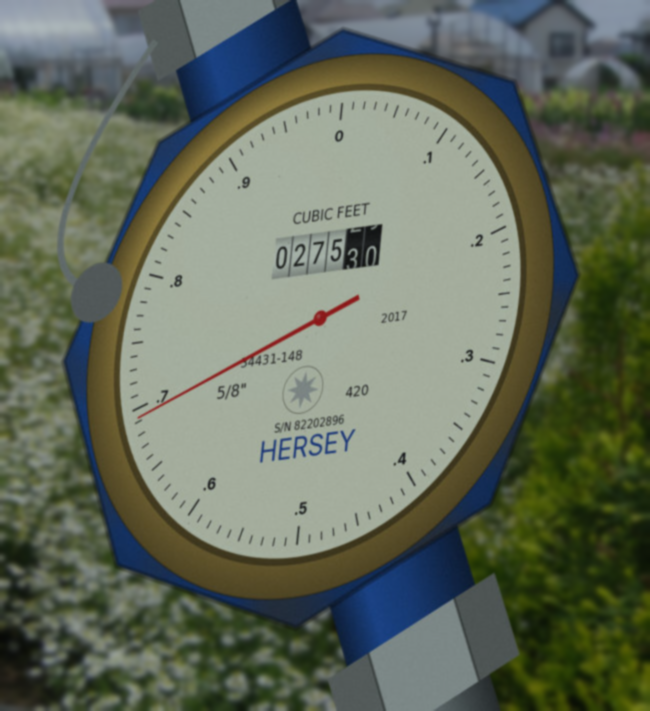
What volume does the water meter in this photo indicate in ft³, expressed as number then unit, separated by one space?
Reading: 27529.69 ft³
